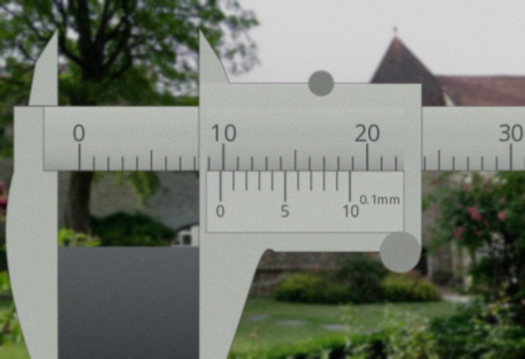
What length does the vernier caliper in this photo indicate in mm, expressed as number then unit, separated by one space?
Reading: 9.8 mm
